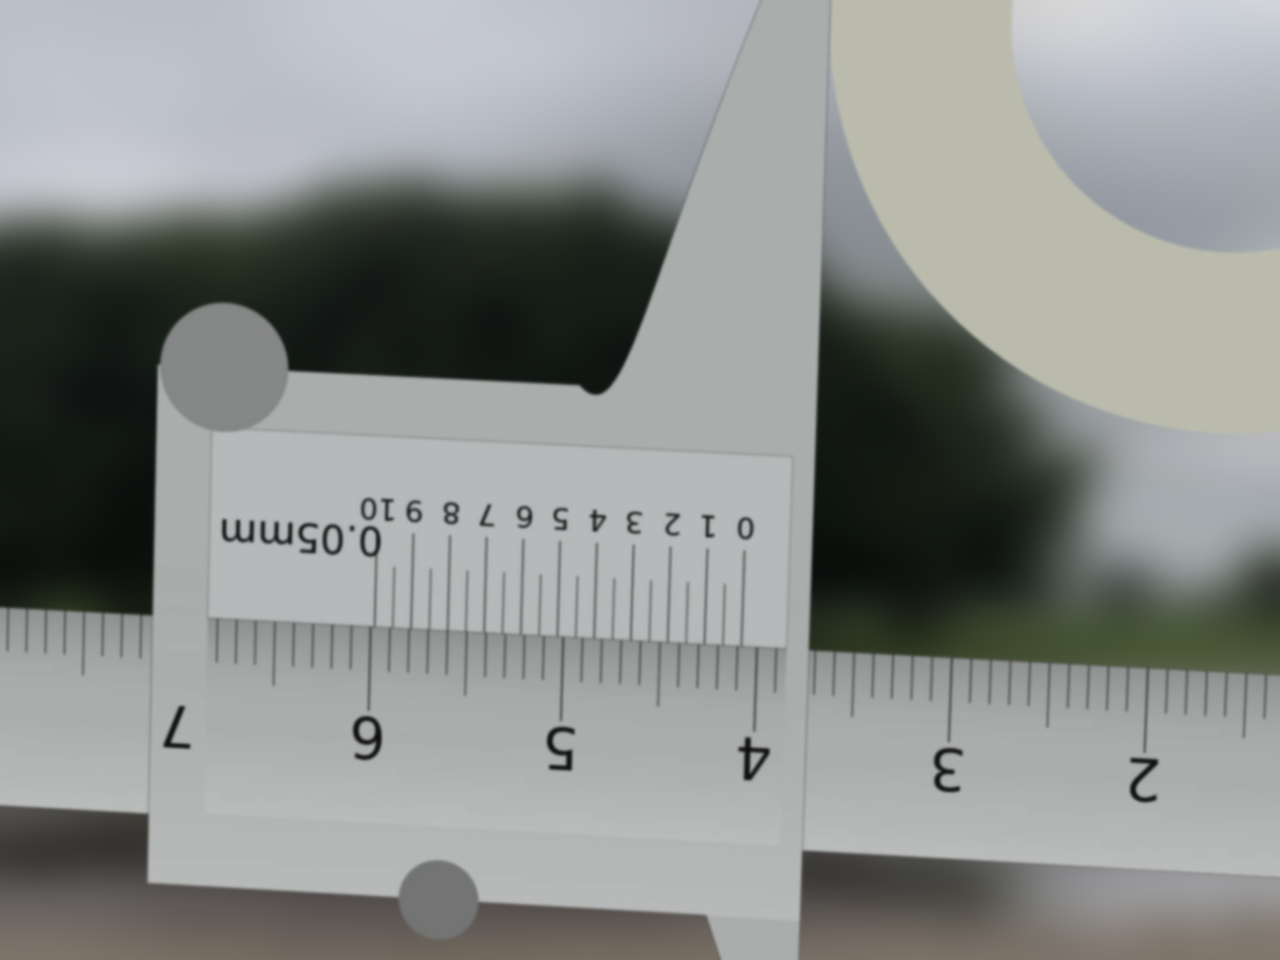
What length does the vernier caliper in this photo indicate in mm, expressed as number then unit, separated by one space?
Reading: 40.8 mm
